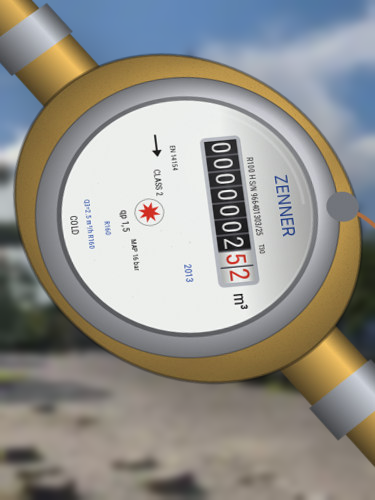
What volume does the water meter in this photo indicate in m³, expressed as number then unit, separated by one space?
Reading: 2.52 m³
